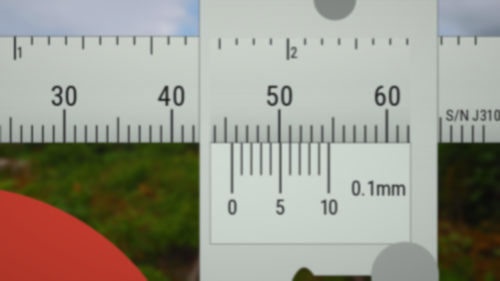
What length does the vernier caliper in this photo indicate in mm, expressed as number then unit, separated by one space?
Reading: 45.6 mm
